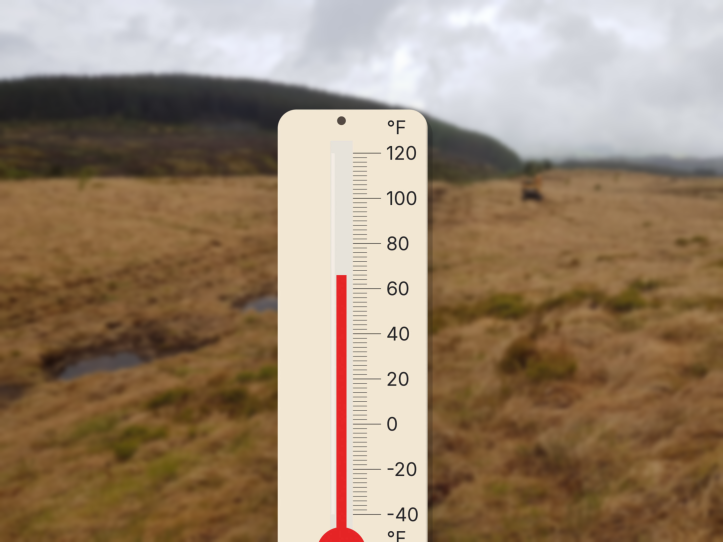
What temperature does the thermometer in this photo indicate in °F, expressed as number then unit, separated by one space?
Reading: 66 °F
